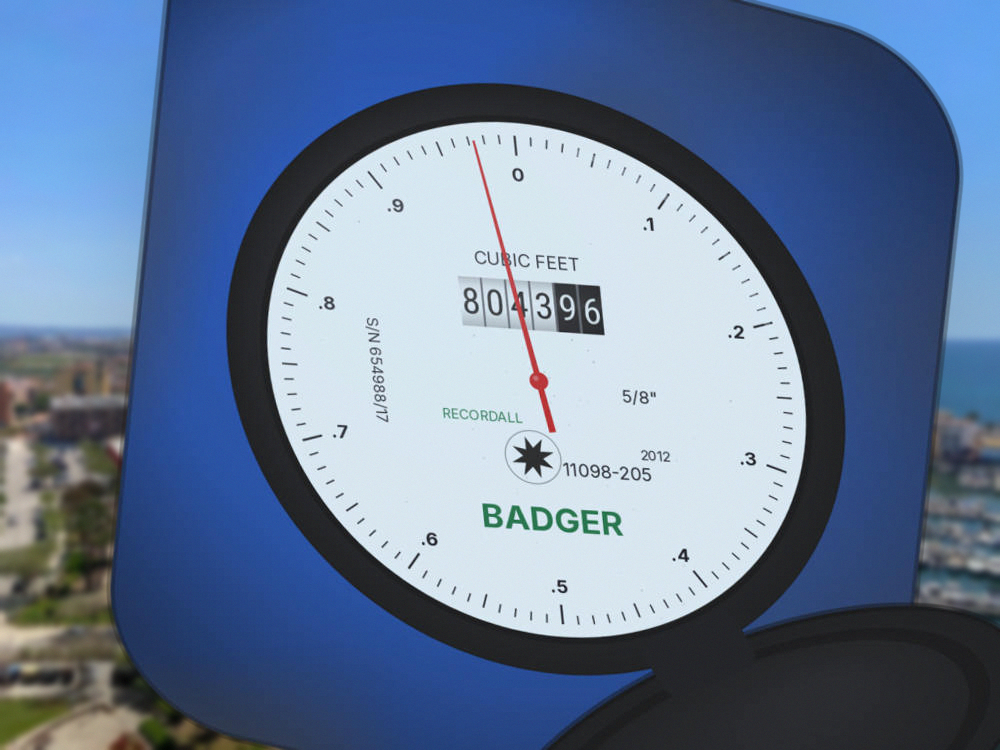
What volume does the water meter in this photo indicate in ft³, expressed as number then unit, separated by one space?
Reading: 804395.97 ft³
